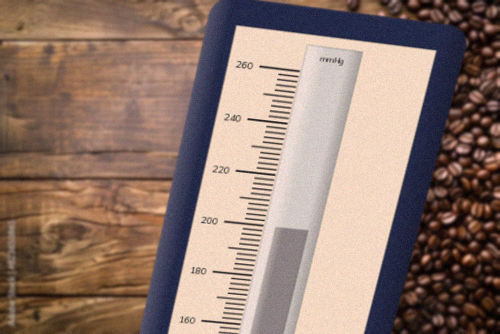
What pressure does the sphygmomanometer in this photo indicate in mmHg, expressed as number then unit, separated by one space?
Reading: 200 mmHg
